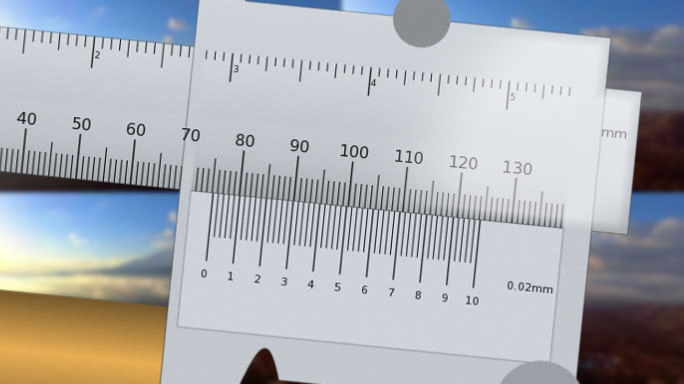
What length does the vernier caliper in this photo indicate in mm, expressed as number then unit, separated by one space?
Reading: 75.2 mm
